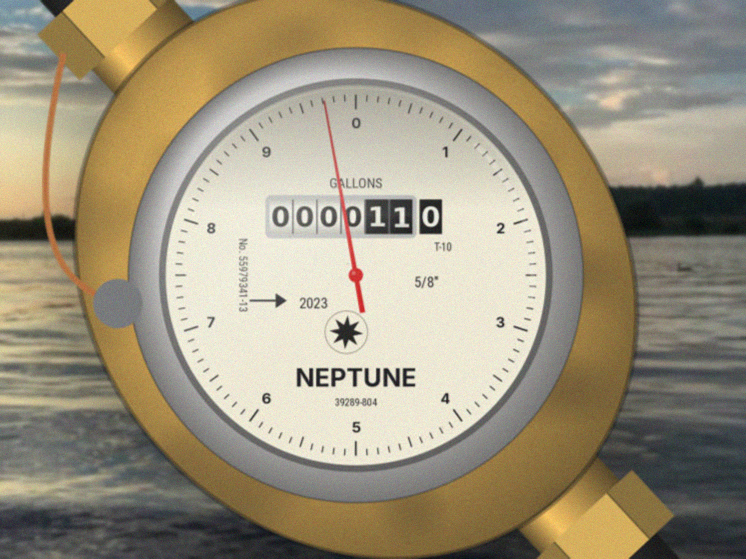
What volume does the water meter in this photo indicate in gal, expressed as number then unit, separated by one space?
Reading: 109.7 gal
